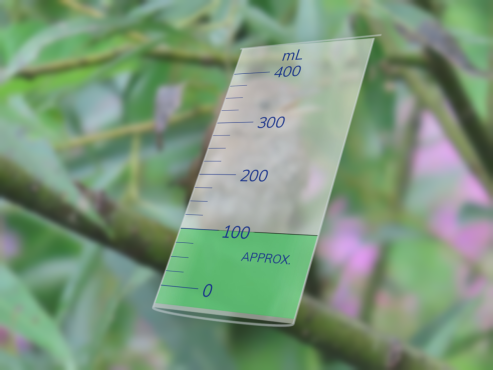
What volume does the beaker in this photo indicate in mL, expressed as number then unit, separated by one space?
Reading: 100 mL
